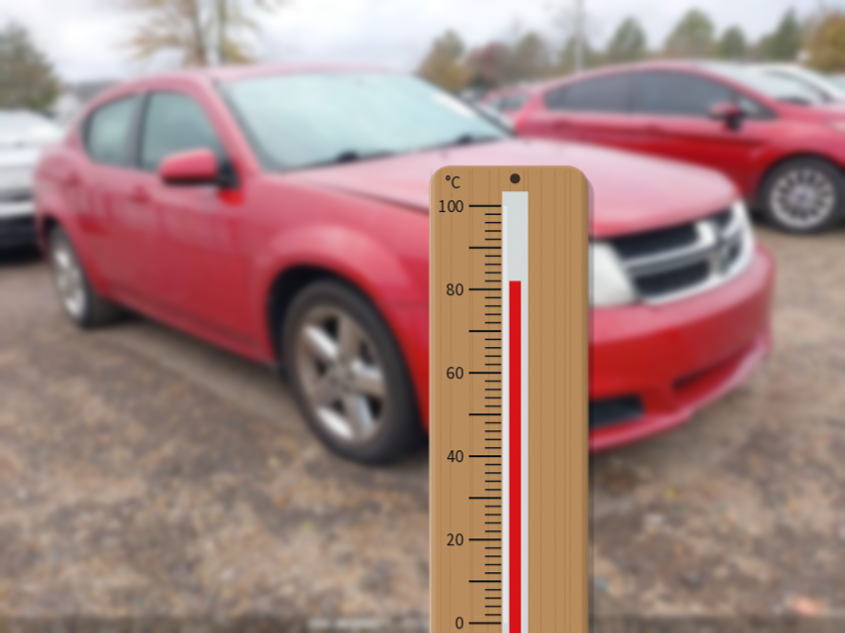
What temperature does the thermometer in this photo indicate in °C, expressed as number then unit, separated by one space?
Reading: 82 °C
